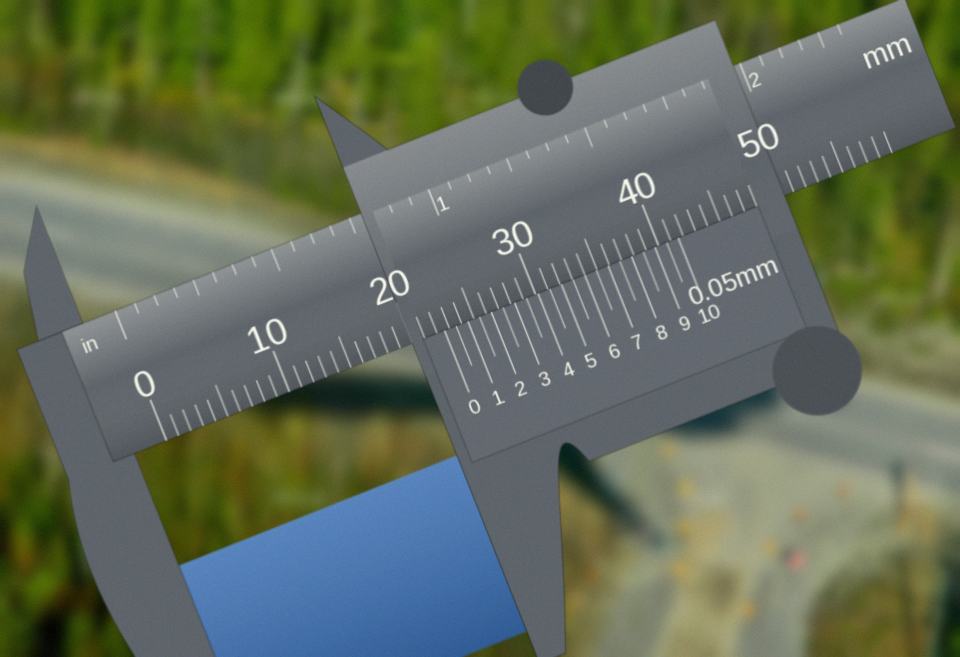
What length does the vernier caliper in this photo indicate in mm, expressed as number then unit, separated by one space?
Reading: 22.6 mm
